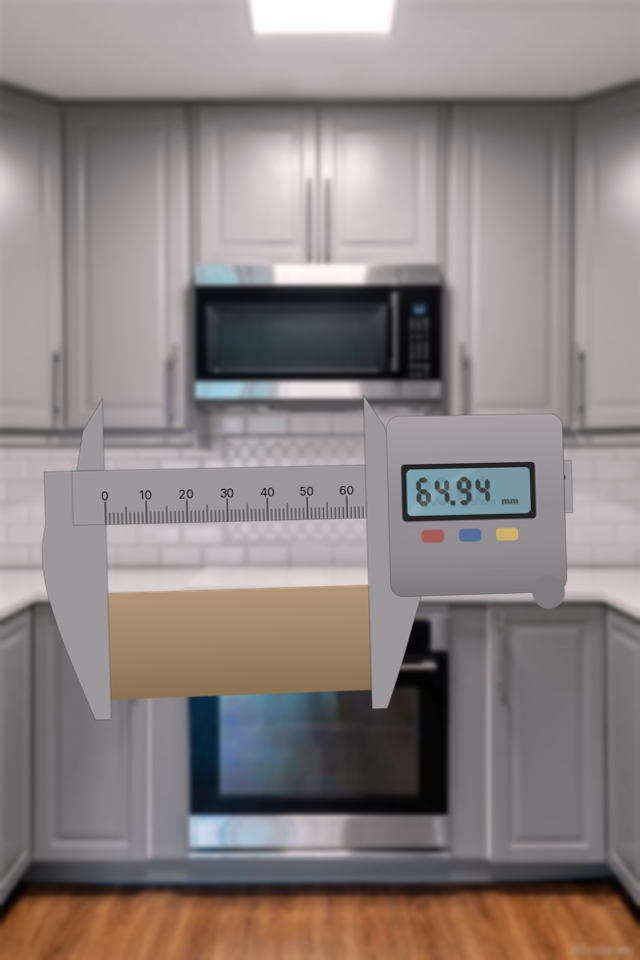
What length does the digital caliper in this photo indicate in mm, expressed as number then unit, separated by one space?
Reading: 64.94 mm
